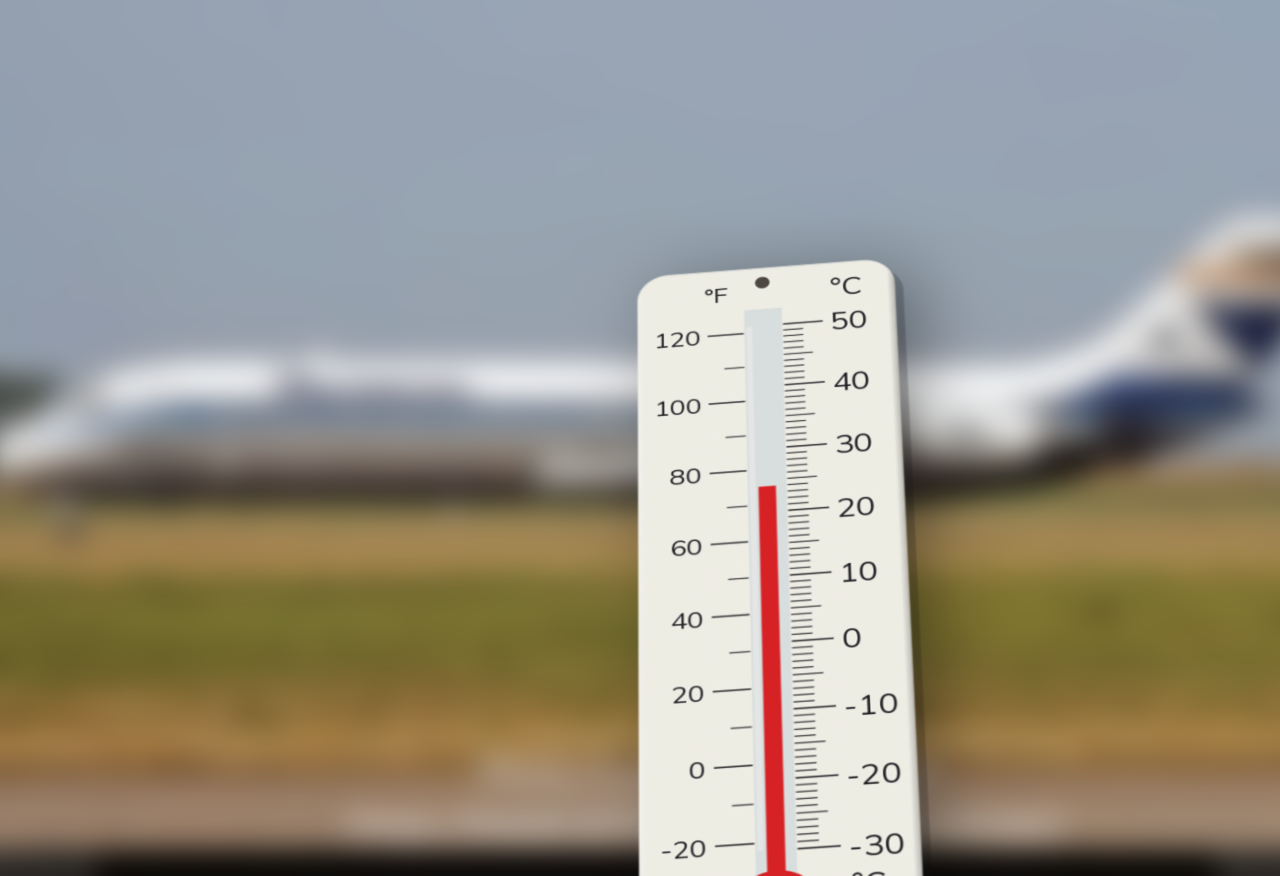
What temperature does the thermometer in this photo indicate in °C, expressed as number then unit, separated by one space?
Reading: 24 °C
